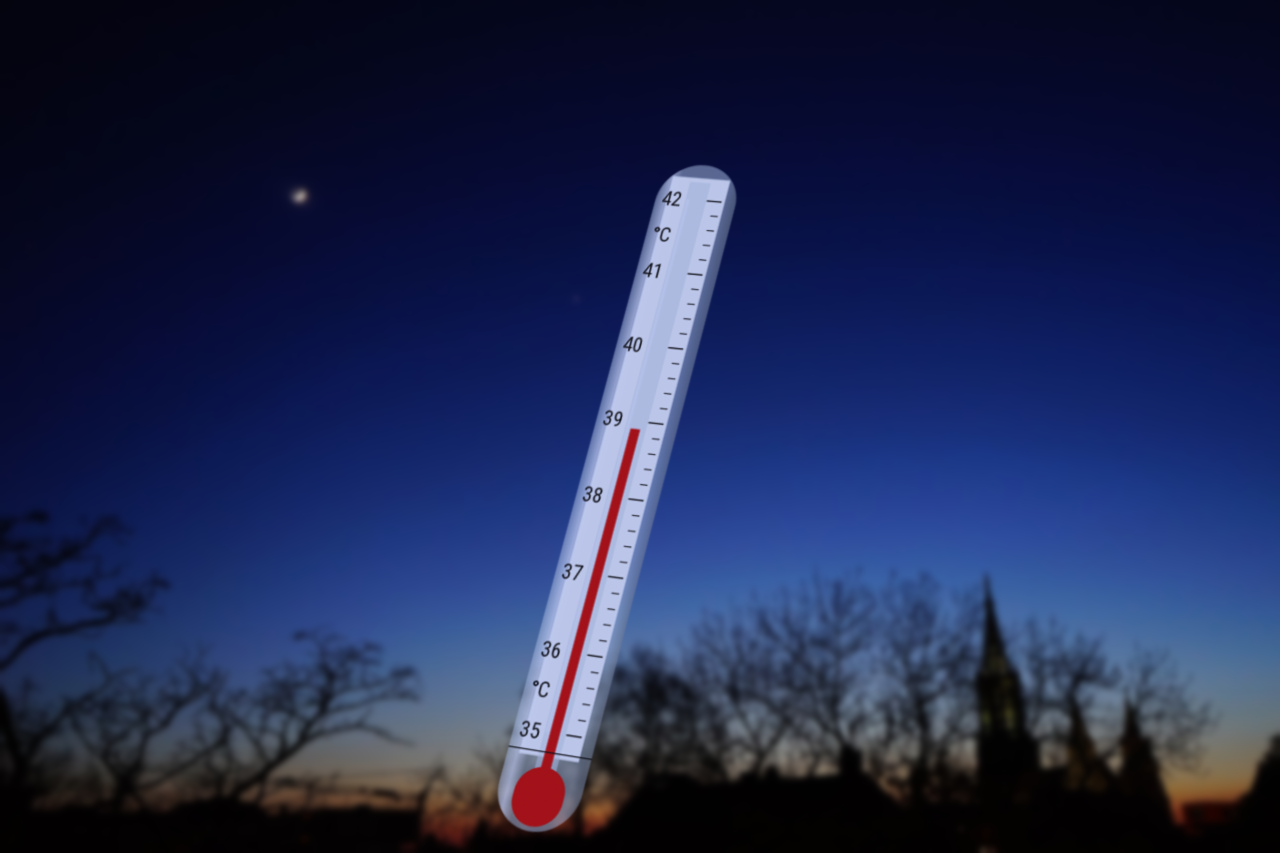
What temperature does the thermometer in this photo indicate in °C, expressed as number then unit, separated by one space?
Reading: 38.9 °C
